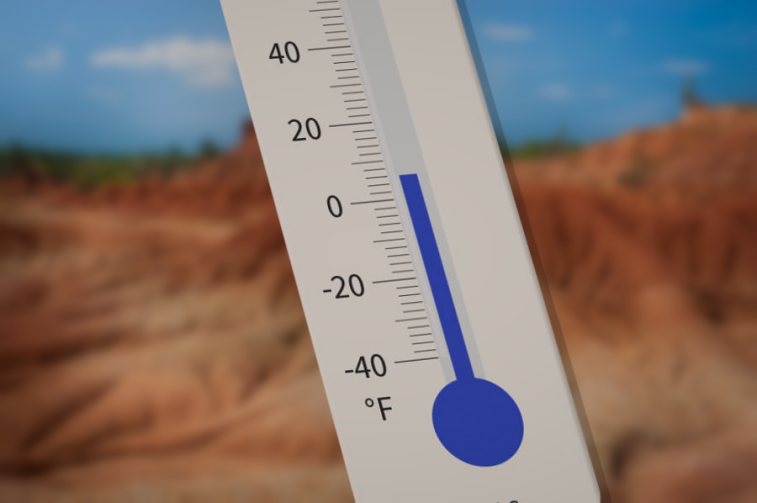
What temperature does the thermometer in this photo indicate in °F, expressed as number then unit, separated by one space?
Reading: 6 °F
